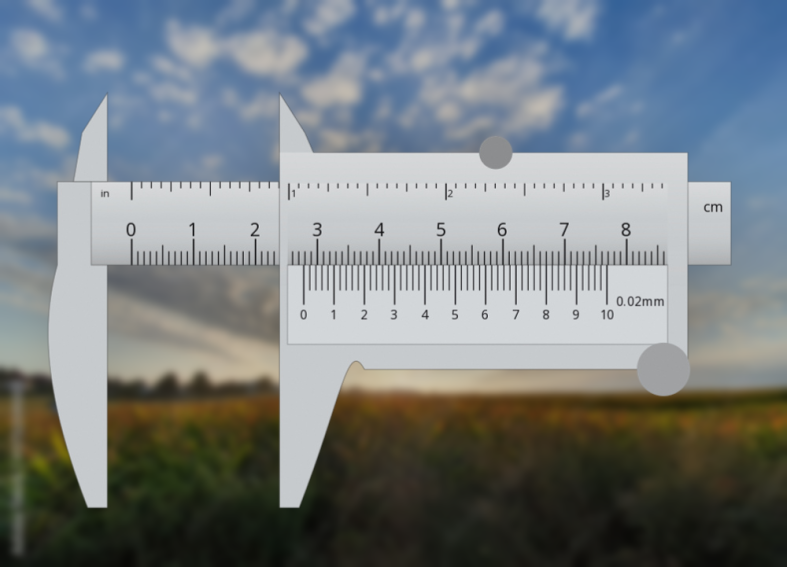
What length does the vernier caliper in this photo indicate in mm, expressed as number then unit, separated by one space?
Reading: 27.8 mm
